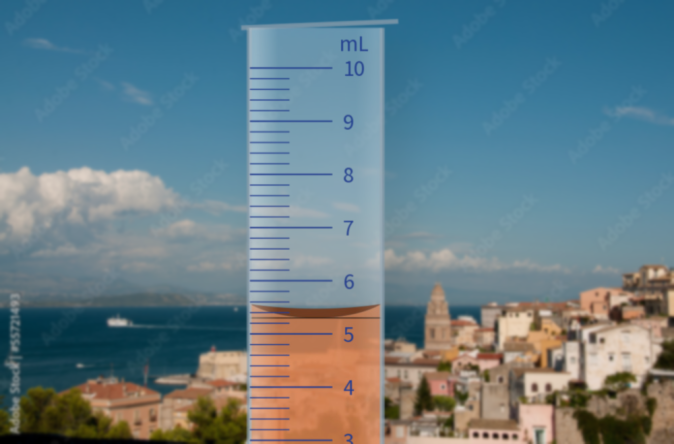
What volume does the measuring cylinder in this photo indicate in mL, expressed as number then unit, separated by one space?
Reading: 5.3 mL
